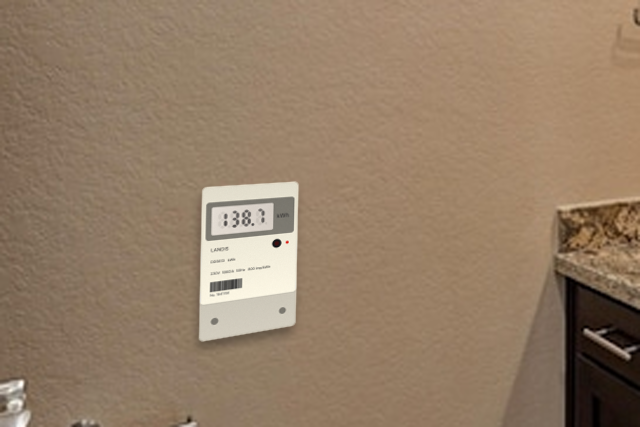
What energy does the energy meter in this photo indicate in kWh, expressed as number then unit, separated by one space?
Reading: 138.7 kWh
